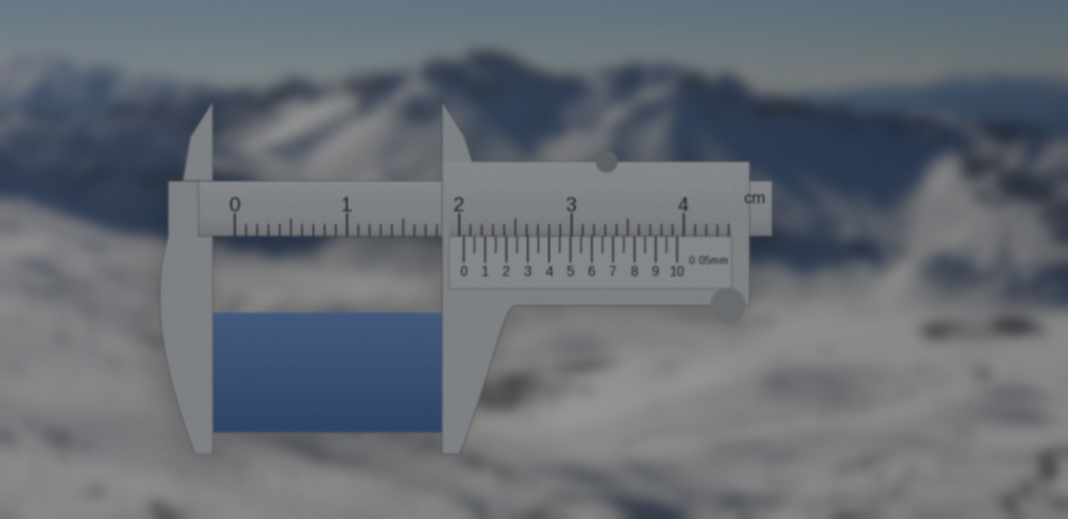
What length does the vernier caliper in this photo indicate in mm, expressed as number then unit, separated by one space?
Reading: 20.4 mm
